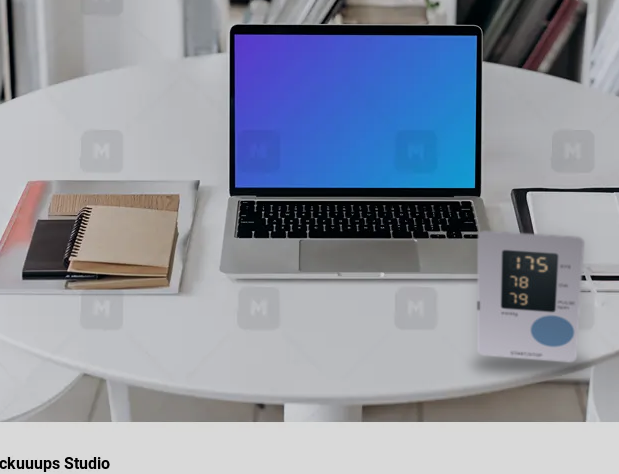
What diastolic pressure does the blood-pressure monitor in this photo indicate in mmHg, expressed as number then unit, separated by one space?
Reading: 78 mmHg
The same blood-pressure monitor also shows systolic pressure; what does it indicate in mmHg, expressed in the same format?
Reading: 175 mmHg
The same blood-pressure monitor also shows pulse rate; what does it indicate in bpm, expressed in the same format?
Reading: 79 bpm
